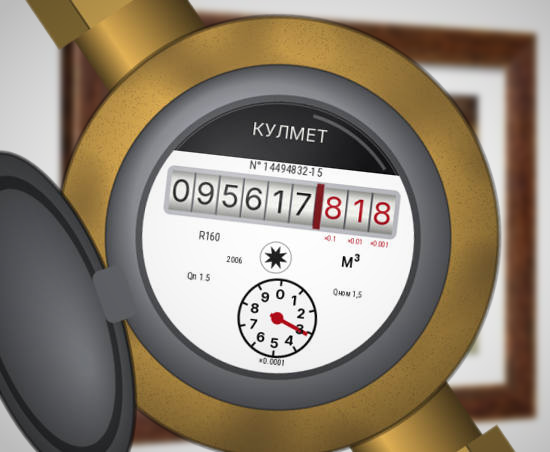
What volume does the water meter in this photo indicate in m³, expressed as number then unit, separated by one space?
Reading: 95617.8183 m³
